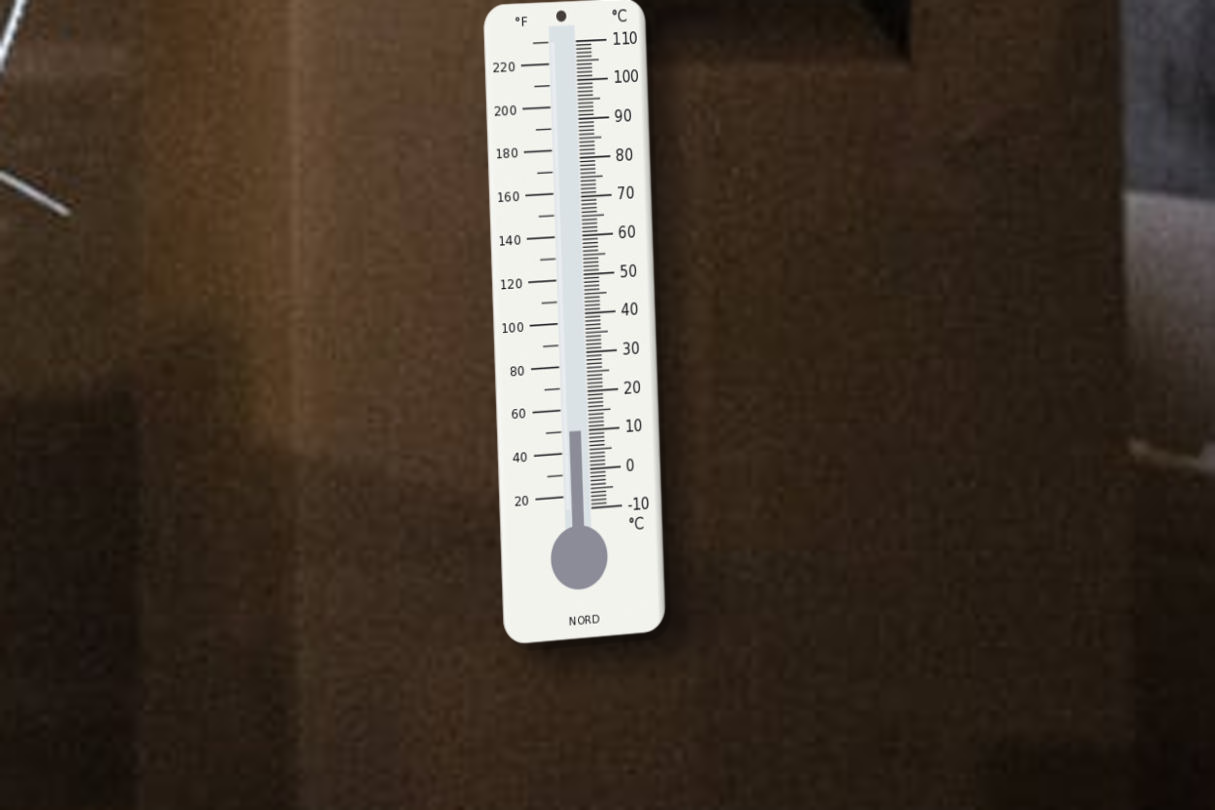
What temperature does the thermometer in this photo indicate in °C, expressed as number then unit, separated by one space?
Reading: 10 °C
